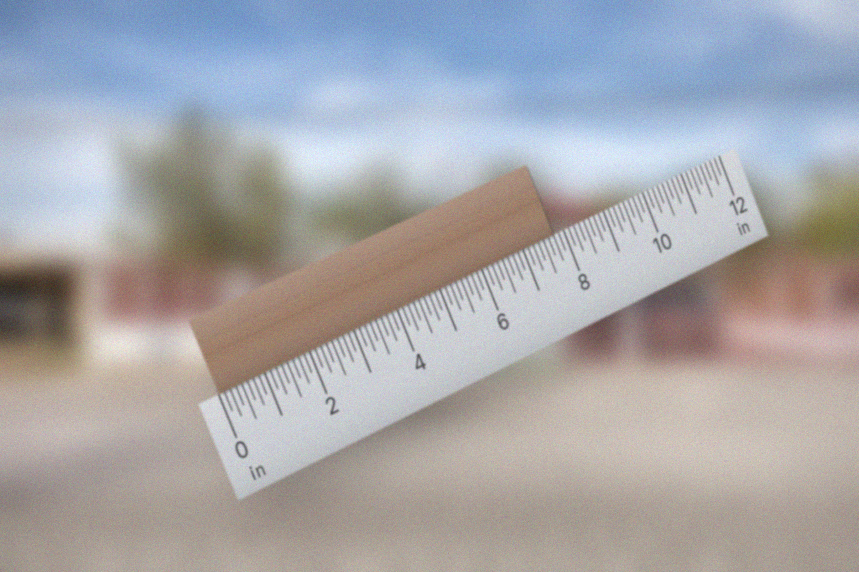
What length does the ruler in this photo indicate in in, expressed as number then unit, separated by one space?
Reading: 7.75 in
